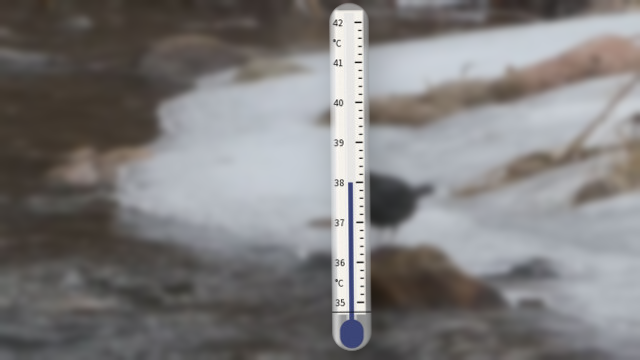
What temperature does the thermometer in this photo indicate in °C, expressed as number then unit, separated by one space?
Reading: 38 °C
